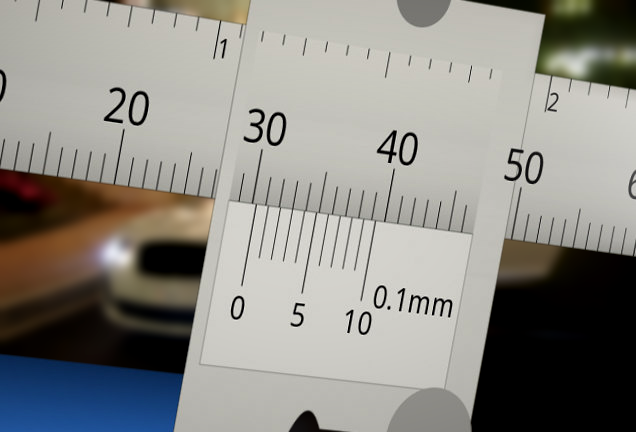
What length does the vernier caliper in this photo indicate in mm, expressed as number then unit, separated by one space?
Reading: 30.3 mm
